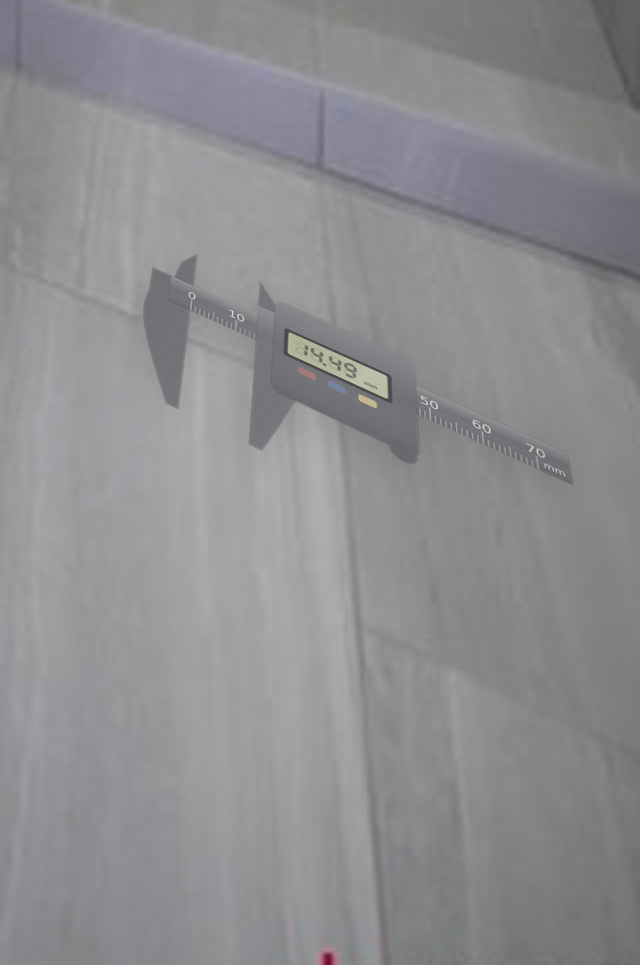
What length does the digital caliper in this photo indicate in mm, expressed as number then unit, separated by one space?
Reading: 14.49 mm
